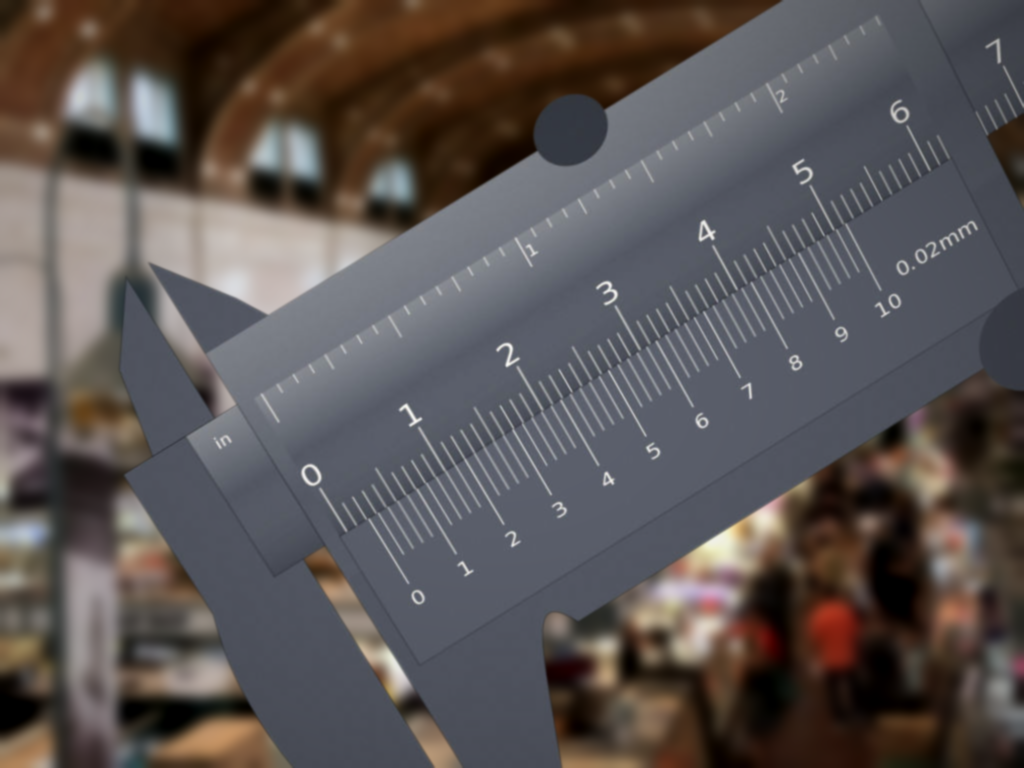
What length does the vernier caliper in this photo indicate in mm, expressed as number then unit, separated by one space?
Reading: 2.2 mm
